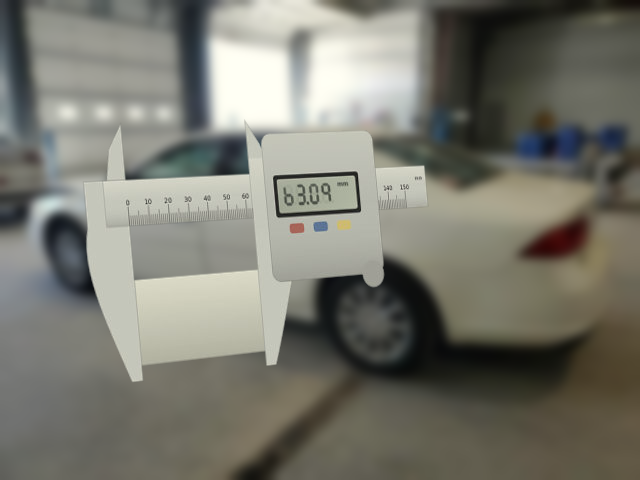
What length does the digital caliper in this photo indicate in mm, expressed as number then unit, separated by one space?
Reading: 63.09 mm
